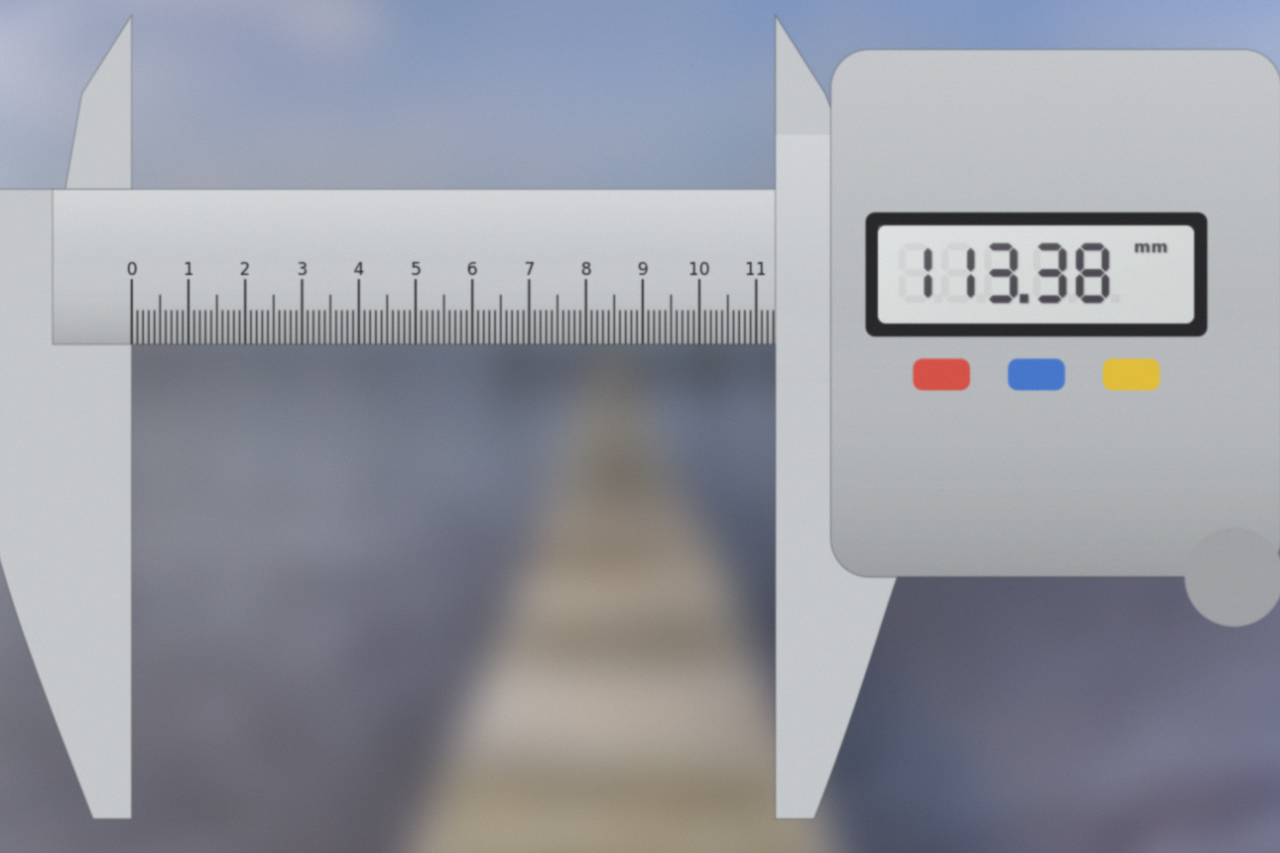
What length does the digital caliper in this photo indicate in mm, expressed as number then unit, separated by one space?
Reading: 113.38 mm
